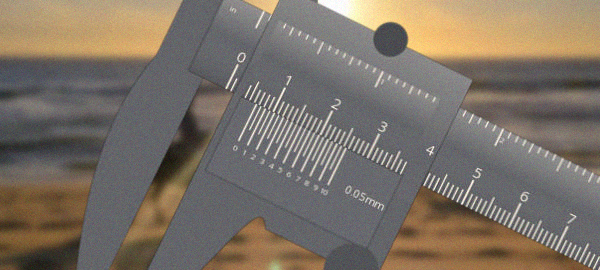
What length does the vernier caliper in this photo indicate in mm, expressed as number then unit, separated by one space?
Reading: 6.5 mm
